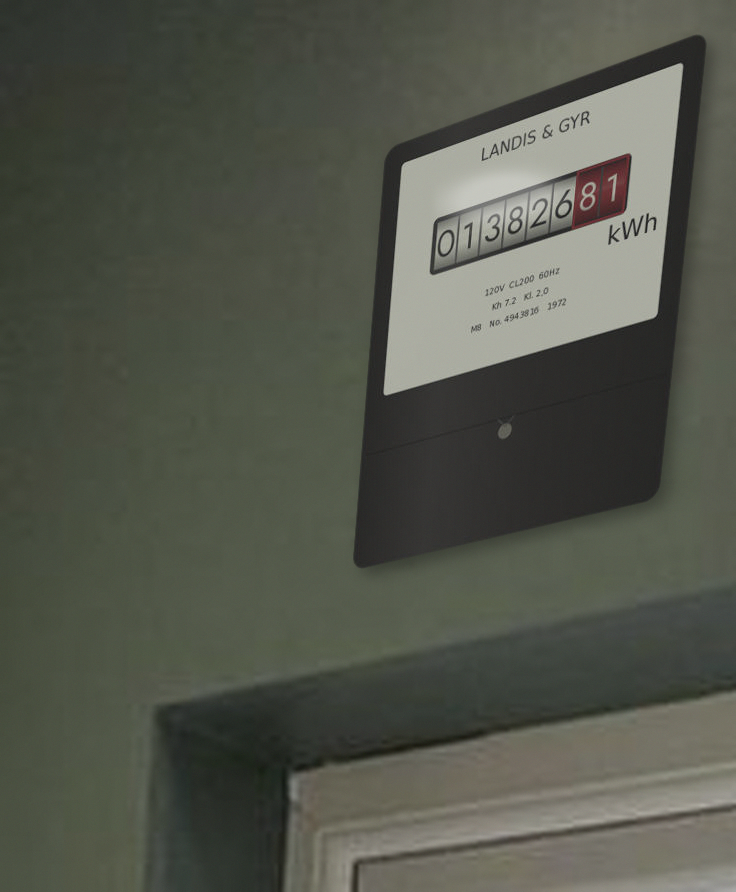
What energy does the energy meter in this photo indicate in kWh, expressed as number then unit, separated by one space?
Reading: 13826.81 kWh
